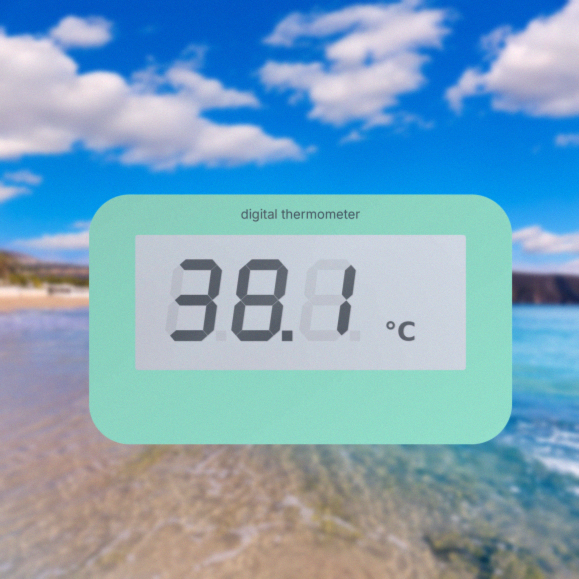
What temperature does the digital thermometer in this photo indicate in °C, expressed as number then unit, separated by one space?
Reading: 38.1 °C
